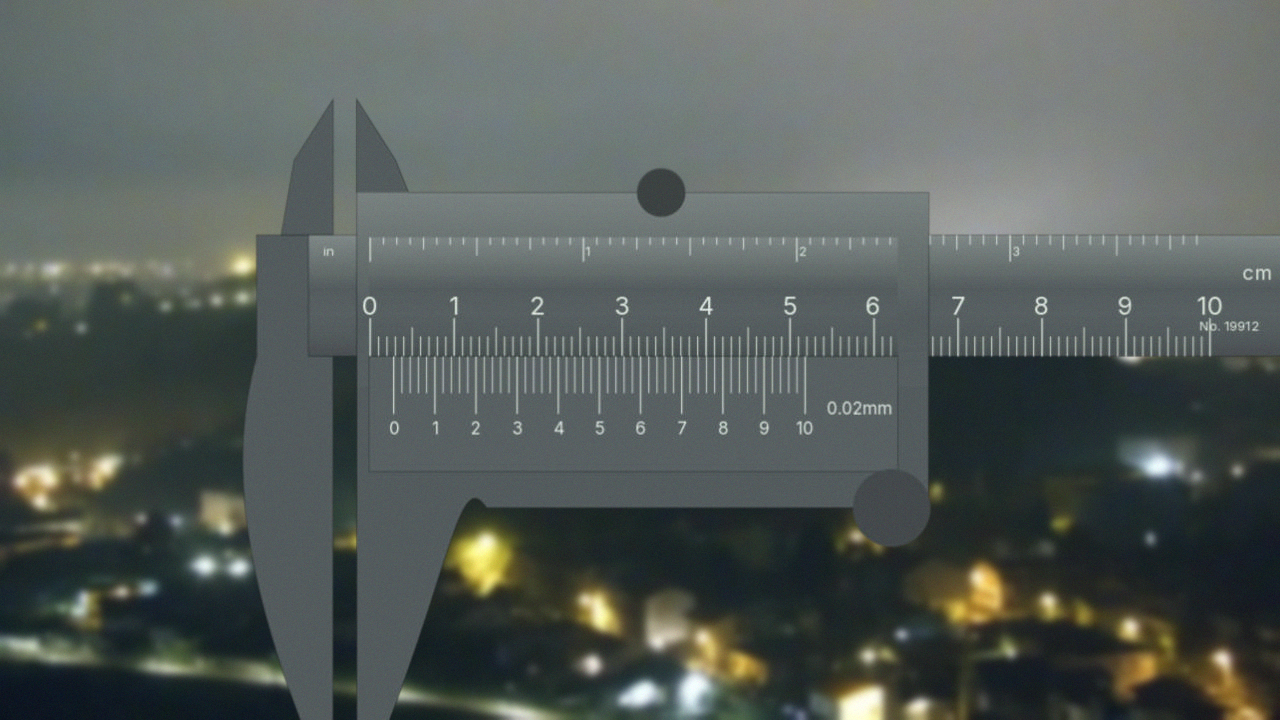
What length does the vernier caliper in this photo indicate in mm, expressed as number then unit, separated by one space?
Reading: 2.8 mm
